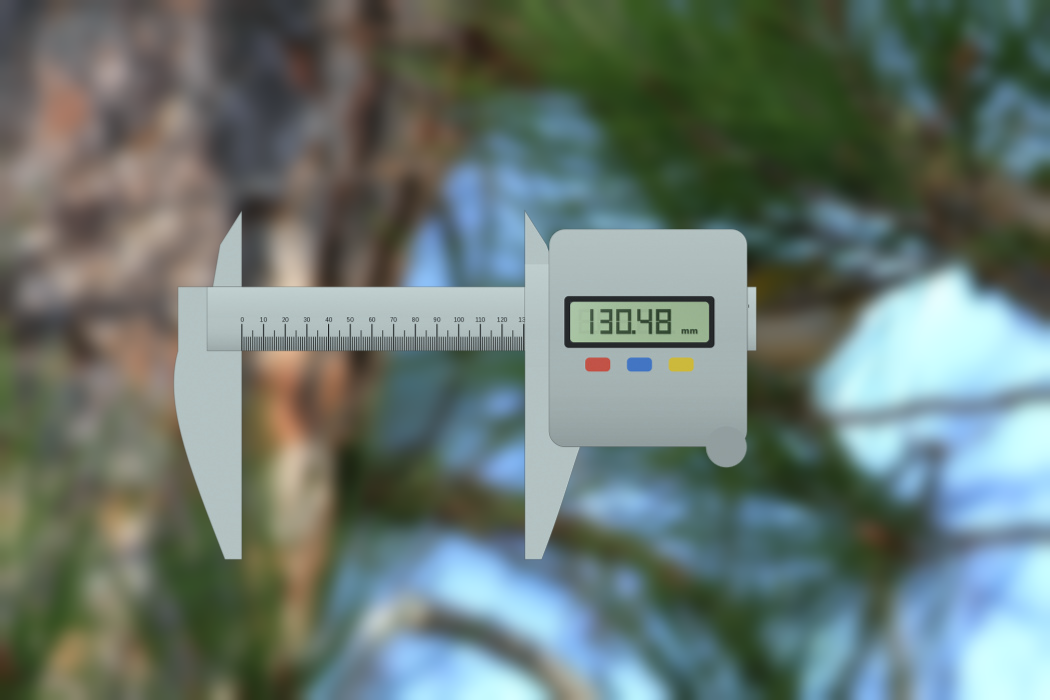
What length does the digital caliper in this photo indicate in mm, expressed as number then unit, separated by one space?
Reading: 130.48 mm
